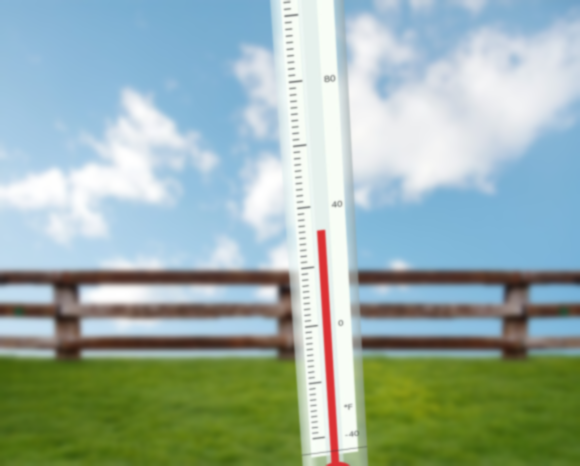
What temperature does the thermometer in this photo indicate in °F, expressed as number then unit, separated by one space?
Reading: 32 °F
